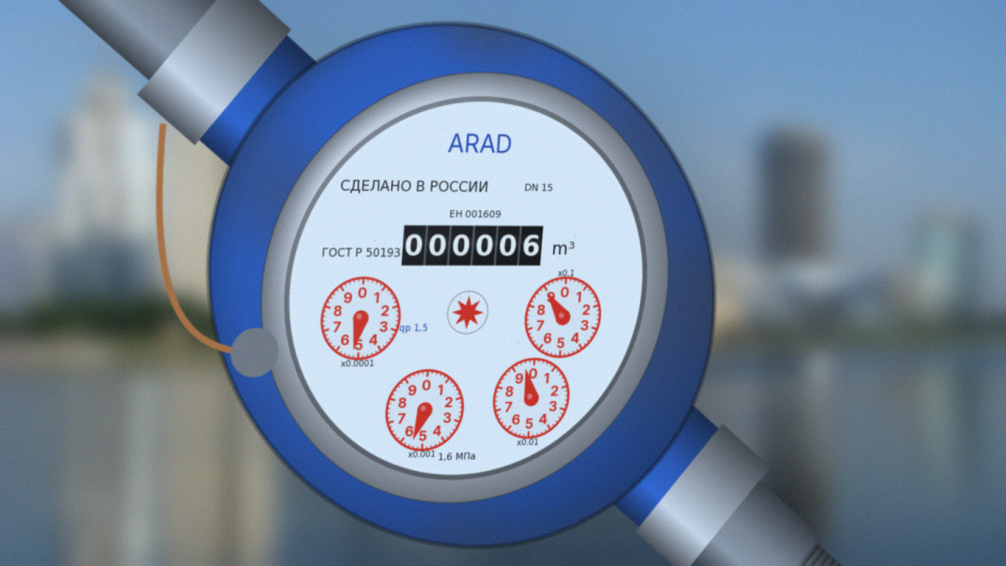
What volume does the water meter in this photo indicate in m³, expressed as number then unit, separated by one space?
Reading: 6.8955 m³
